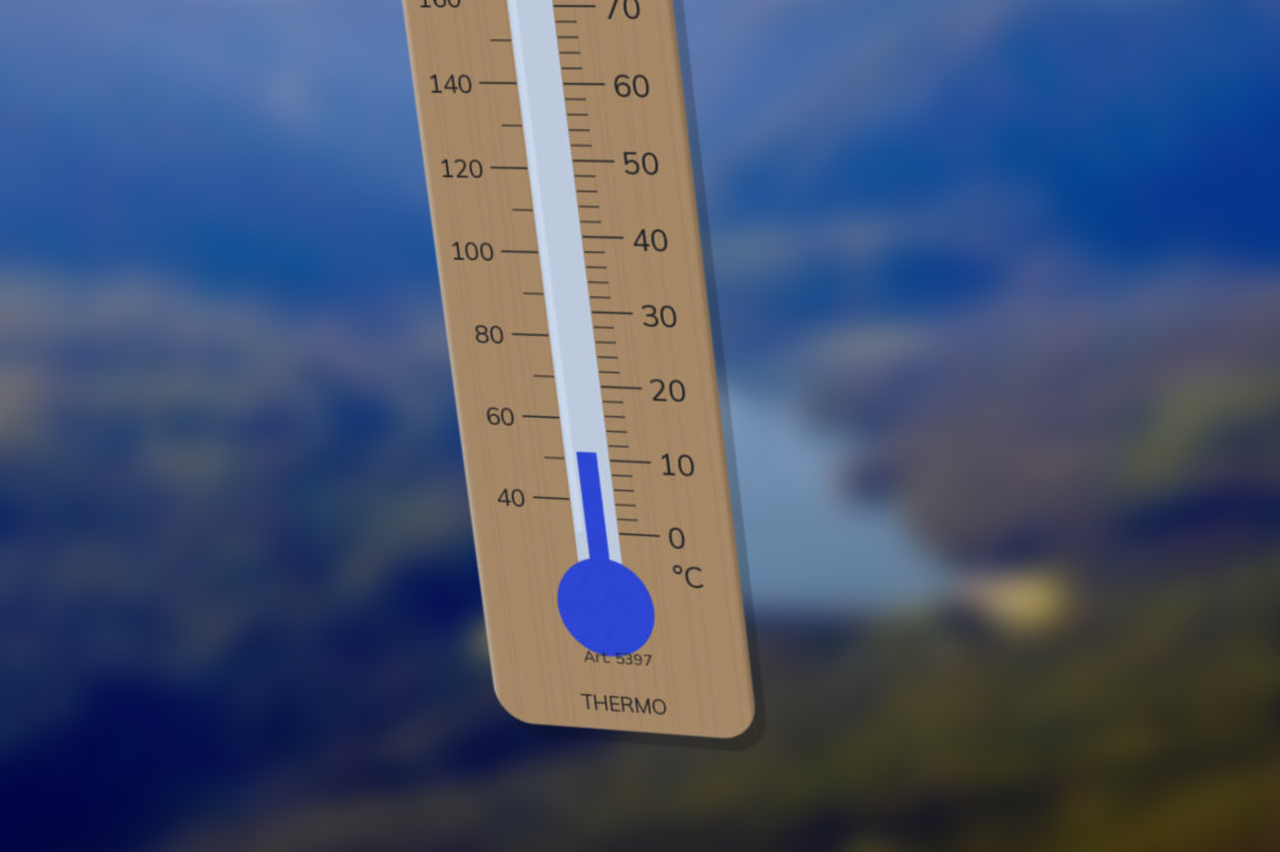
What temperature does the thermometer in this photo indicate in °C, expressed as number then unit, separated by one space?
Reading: 11 °C
